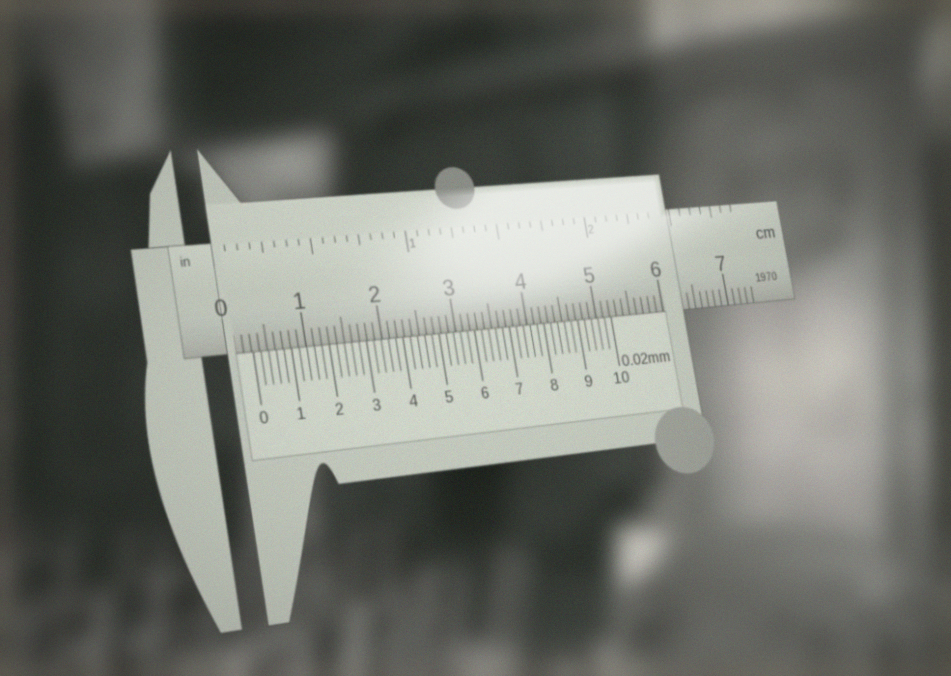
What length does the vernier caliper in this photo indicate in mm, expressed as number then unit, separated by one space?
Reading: 3.2 mm
